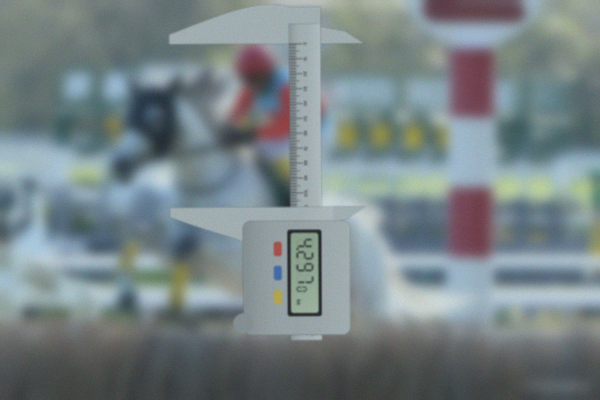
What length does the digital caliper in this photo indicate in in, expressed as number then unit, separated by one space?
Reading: 4.2970 in
